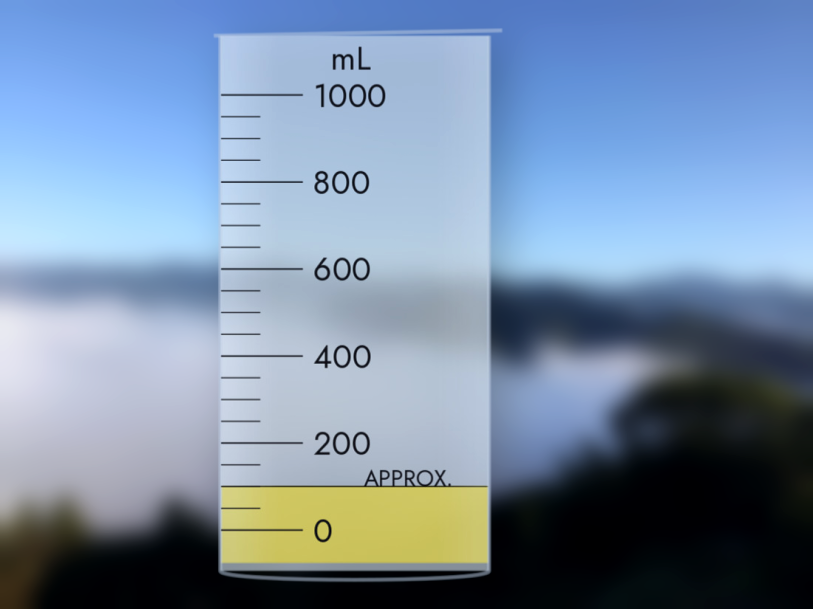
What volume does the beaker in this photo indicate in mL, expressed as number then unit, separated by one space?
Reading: 100 mL
